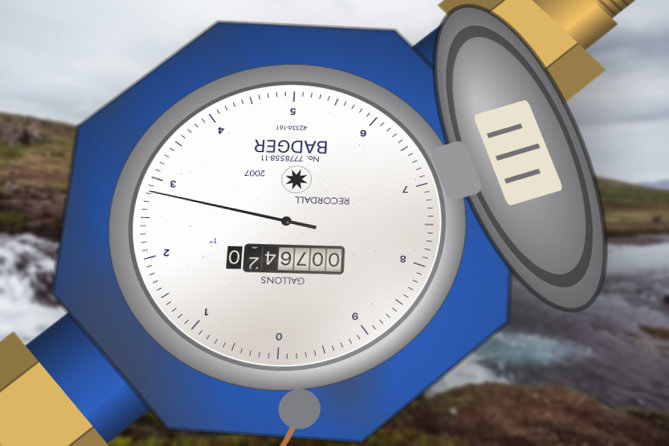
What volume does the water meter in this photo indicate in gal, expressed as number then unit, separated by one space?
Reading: 76422.8 gal
